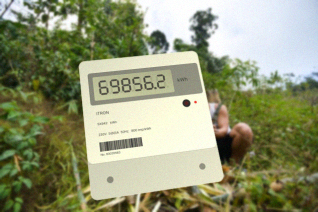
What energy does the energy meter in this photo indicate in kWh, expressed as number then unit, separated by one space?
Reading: 69856.2 kWh
